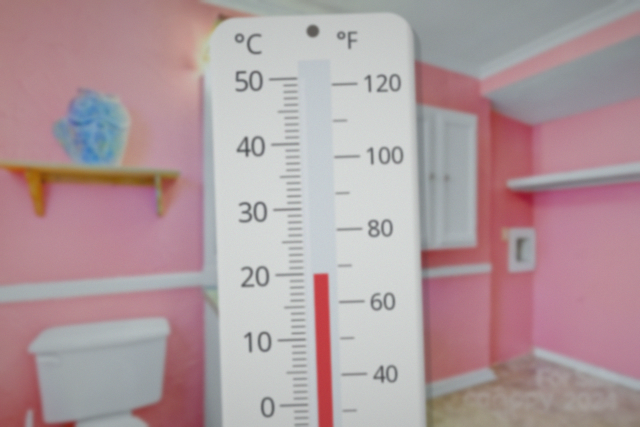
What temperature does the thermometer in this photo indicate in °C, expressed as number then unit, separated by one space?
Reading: 20 °C
